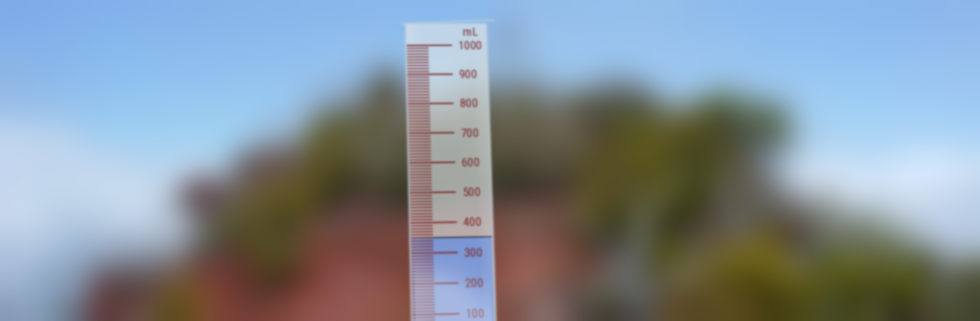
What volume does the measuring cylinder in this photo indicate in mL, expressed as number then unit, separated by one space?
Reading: 350 mL
